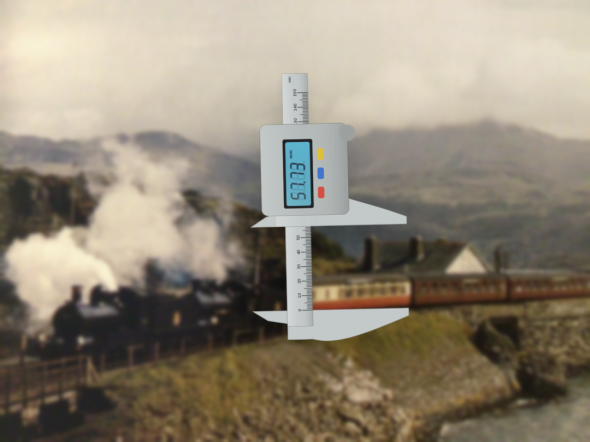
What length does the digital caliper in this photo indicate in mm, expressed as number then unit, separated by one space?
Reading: 57.73 mm
